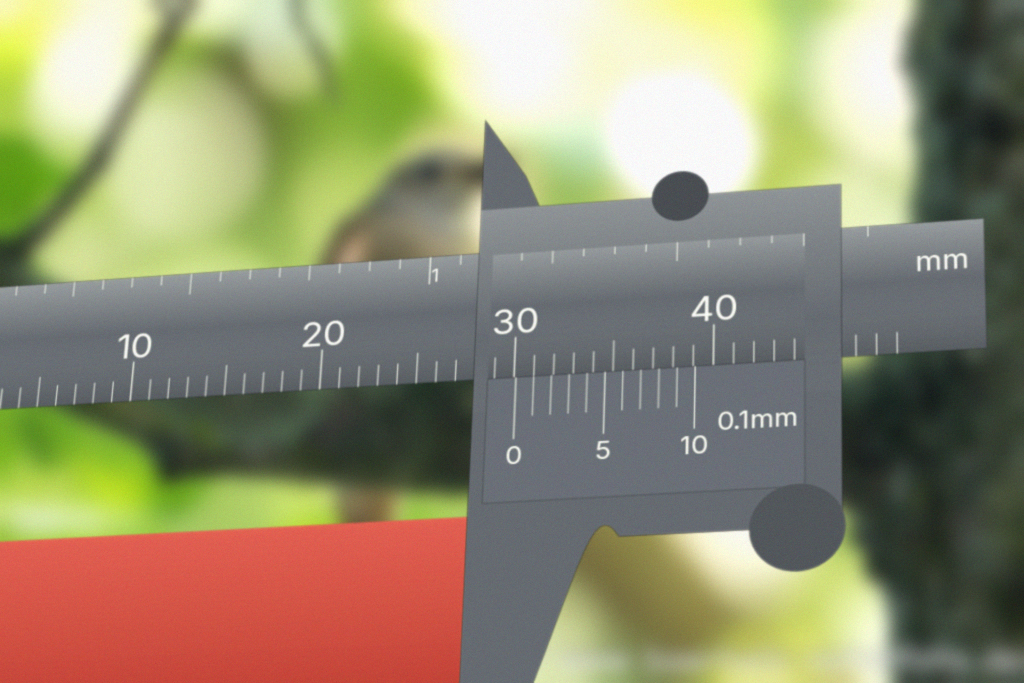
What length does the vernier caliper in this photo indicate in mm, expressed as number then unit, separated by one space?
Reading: 30.1 mm
